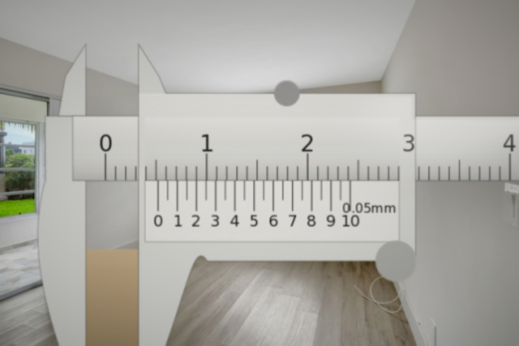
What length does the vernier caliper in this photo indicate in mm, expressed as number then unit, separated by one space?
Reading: 5.2 mm
